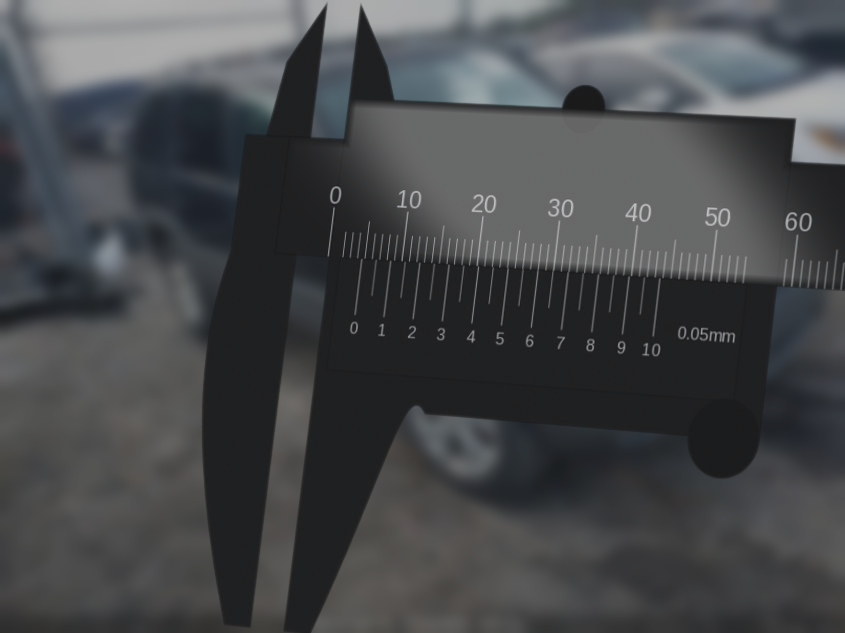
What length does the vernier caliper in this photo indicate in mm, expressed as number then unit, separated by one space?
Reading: 4.6 mm
